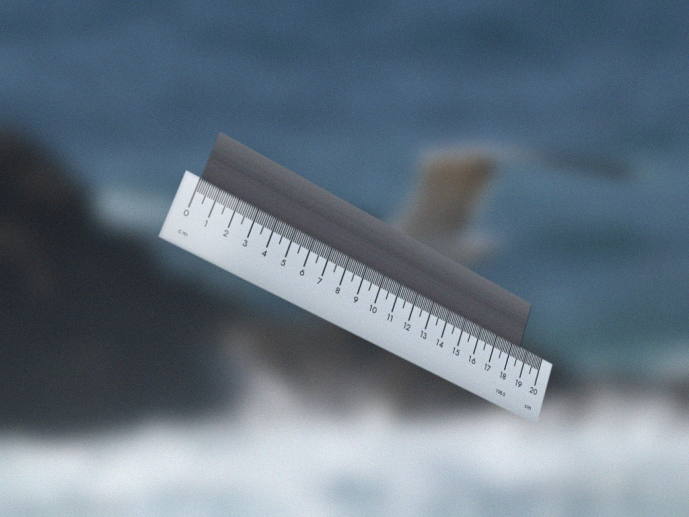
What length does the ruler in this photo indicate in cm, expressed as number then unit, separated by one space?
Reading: 18.5 cm
